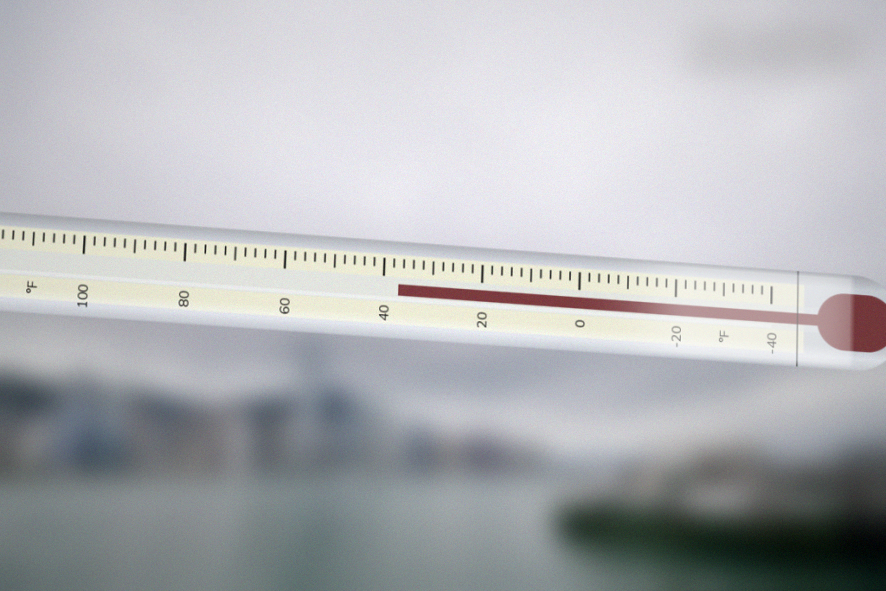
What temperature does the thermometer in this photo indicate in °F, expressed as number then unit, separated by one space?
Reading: 37 °F
